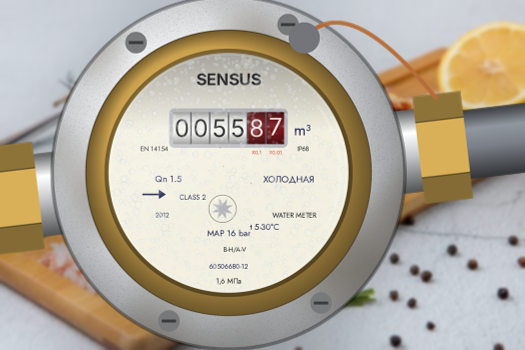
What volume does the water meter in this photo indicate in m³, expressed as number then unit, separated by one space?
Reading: 55.87 m³
